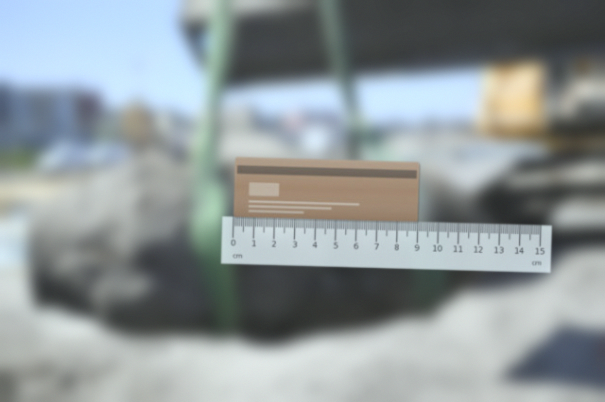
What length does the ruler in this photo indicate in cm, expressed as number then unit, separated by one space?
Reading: 9 cm
